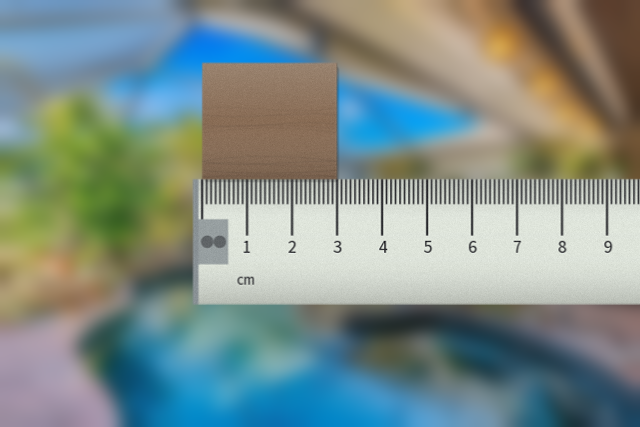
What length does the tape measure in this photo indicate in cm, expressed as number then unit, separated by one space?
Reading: 3 cm
